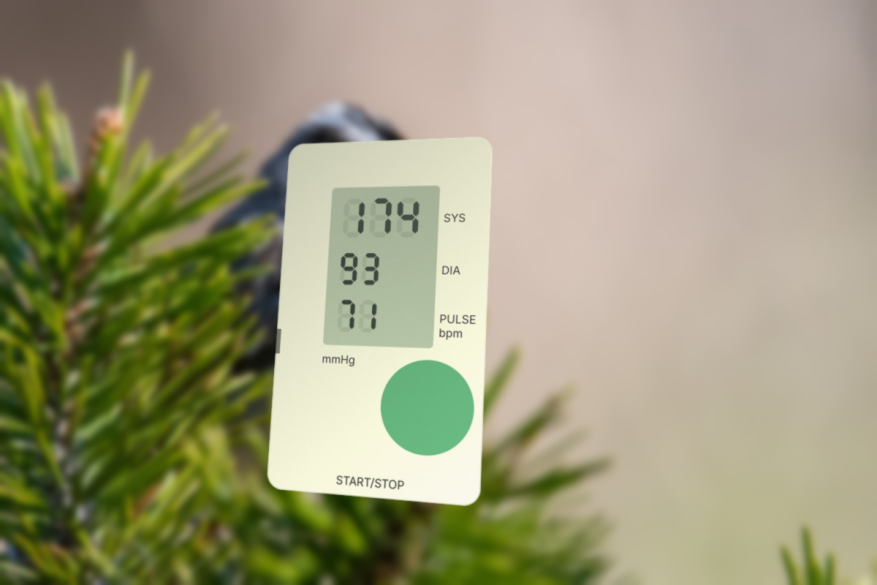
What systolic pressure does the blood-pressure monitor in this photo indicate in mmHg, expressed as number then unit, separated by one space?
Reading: 174 mmHg
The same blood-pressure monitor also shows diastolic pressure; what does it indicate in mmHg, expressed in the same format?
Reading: 93 mmHg
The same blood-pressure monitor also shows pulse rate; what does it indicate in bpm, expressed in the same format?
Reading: 71 bpm
